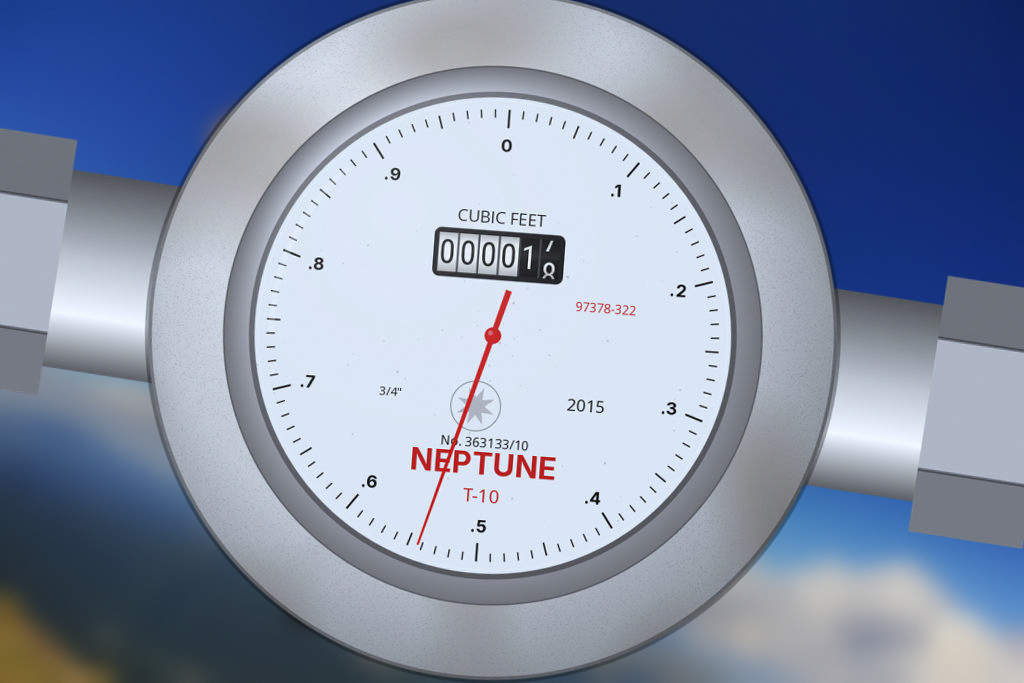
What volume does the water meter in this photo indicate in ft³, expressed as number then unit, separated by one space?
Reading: 17.54 ft³
